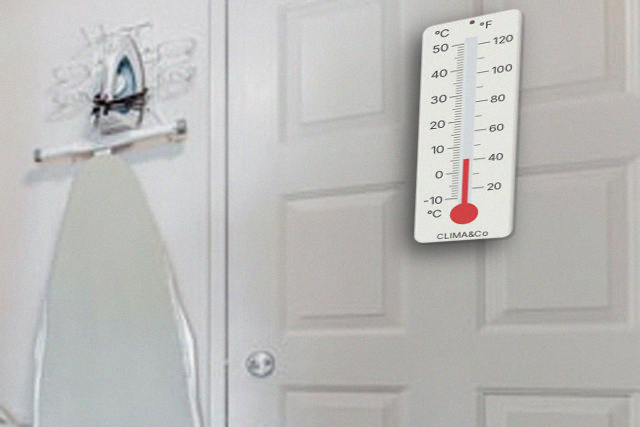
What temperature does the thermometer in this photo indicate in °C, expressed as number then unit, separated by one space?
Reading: 5 °C
